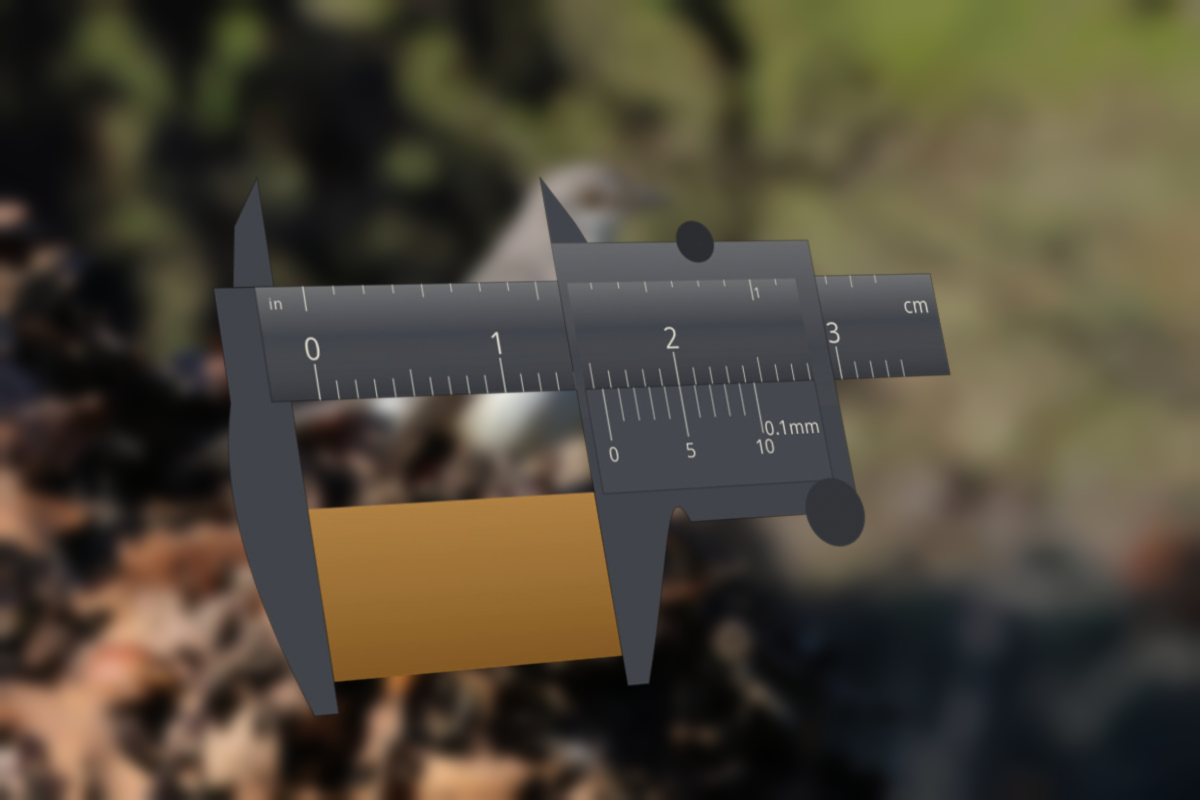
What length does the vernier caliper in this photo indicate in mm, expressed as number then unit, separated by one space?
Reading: 15.5 mm
